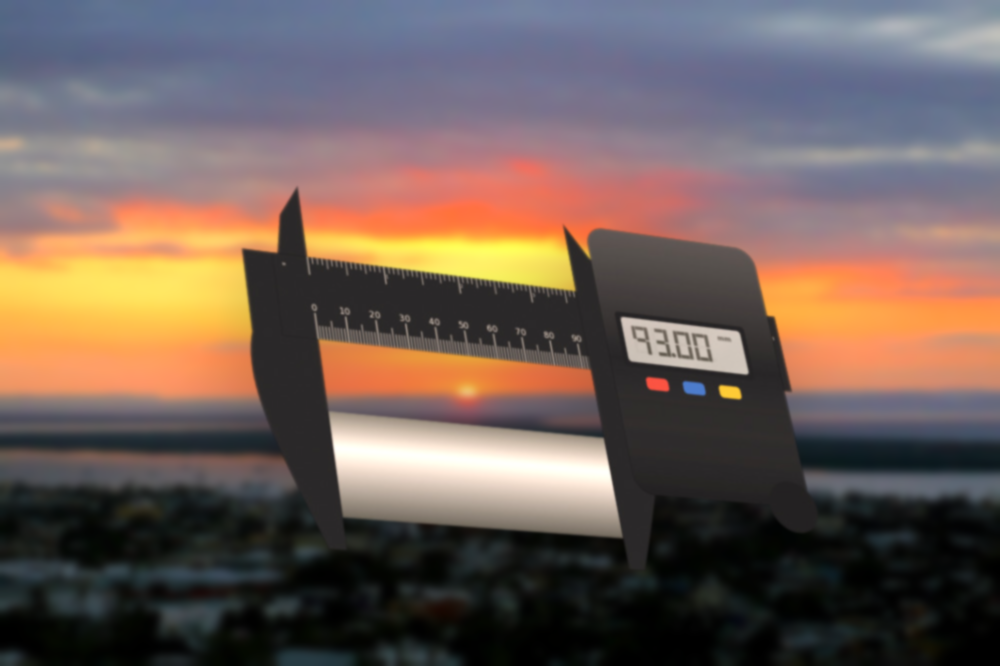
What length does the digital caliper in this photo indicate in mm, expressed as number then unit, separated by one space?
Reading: 93.00 mm
